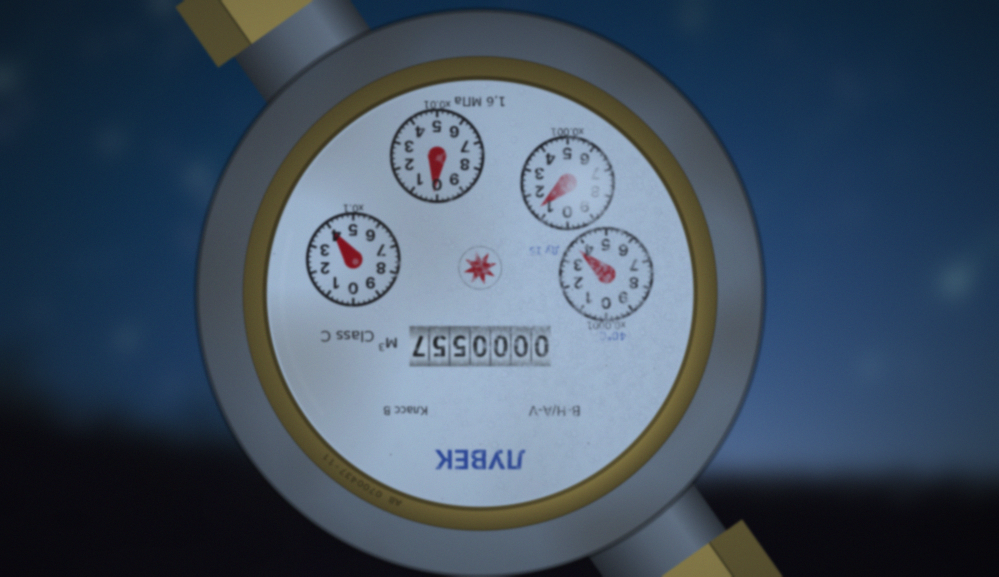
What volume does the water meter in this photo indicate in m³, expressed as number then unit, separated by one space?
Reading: 557.4013 m³
